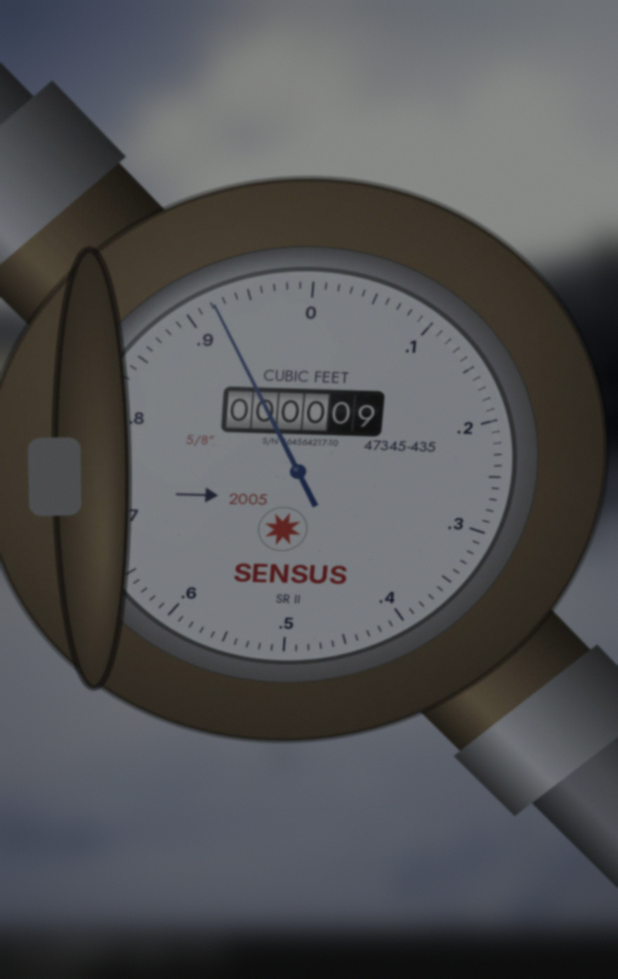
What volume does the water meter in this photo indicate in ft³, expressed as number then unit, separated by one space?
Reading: 8.92 ft³
